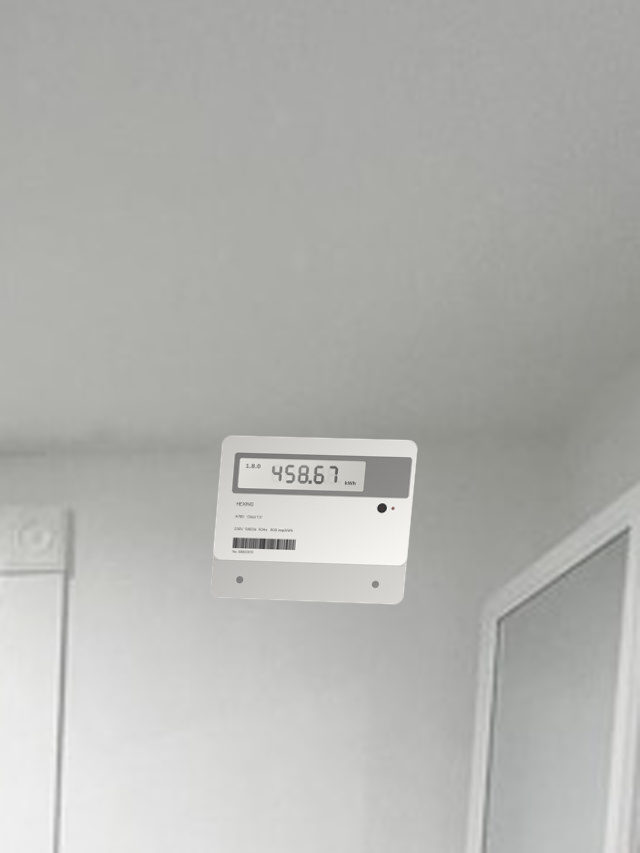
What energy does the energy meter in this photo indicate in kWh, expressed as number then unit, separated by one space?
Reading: 458.67 kWh
